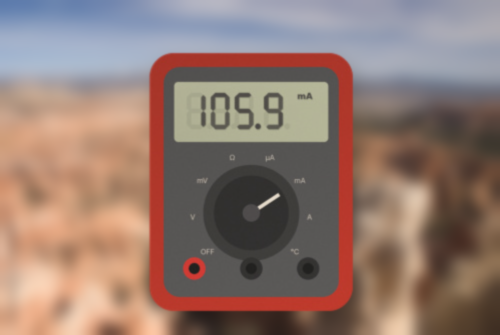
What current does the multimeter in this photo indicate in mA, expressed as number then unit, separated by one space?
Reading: 105.9 mA
